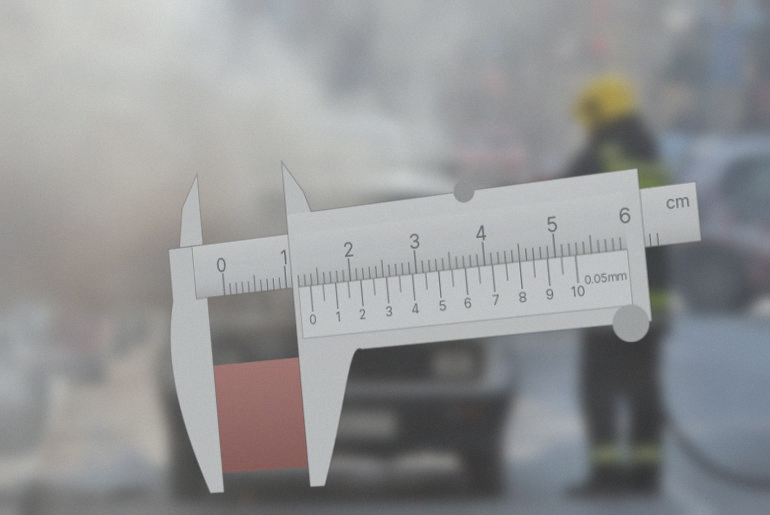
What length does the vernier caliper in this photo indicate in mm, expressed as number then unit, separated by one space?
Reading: 13.8 mm
